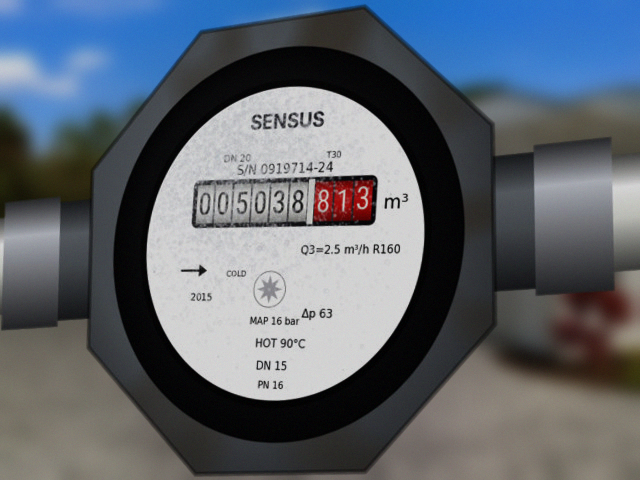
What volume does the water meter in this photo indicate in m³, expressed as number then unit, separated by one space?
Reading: 5038.813 m³
